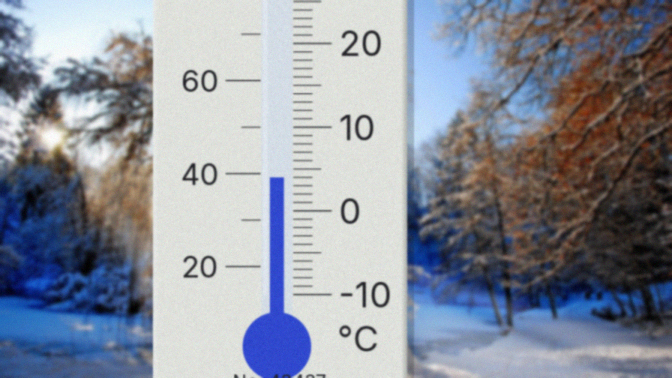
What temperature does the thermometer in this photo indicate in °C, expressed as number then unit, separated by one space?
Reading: 4 °C
